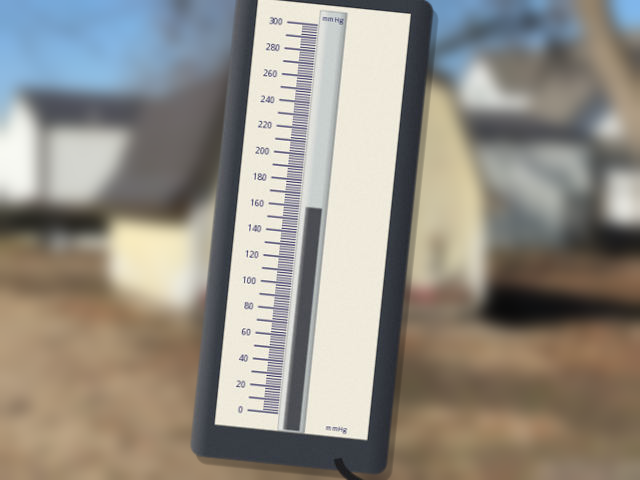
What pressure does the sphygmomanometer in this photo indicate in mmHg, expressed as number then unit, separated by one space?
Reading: 160 mmHg
